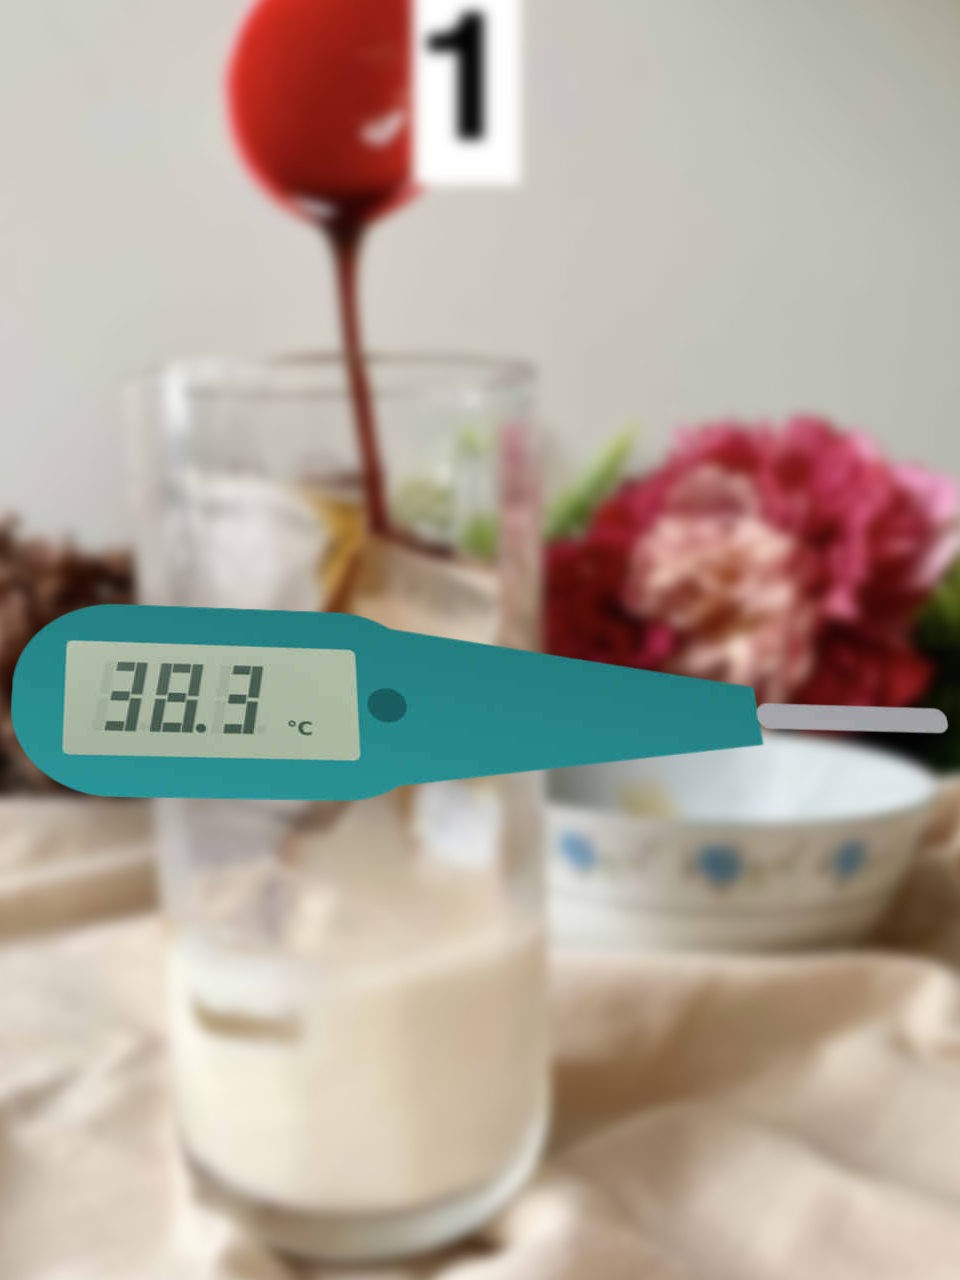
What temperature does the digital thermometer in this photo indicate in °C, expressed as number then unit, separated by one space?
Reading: 38.3 °C
